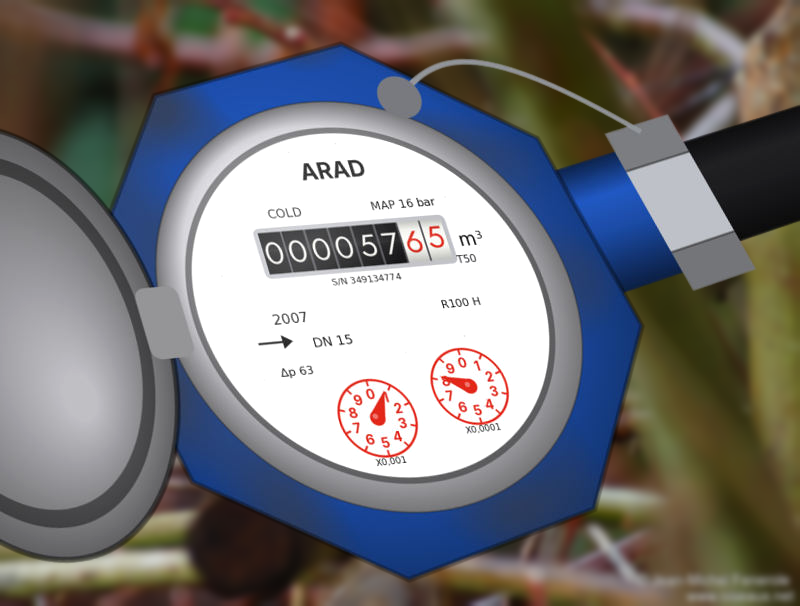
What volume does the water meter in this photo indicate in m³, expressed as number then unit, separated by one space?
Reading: 57.6508 m³
